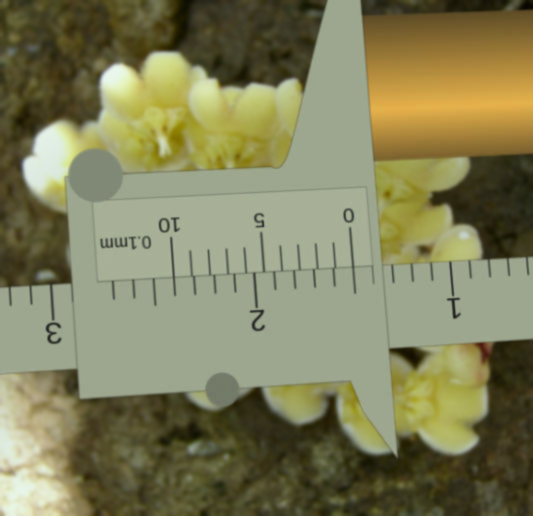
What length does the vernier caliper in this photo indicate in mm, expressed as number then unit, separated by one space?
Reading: 15.0 mm
